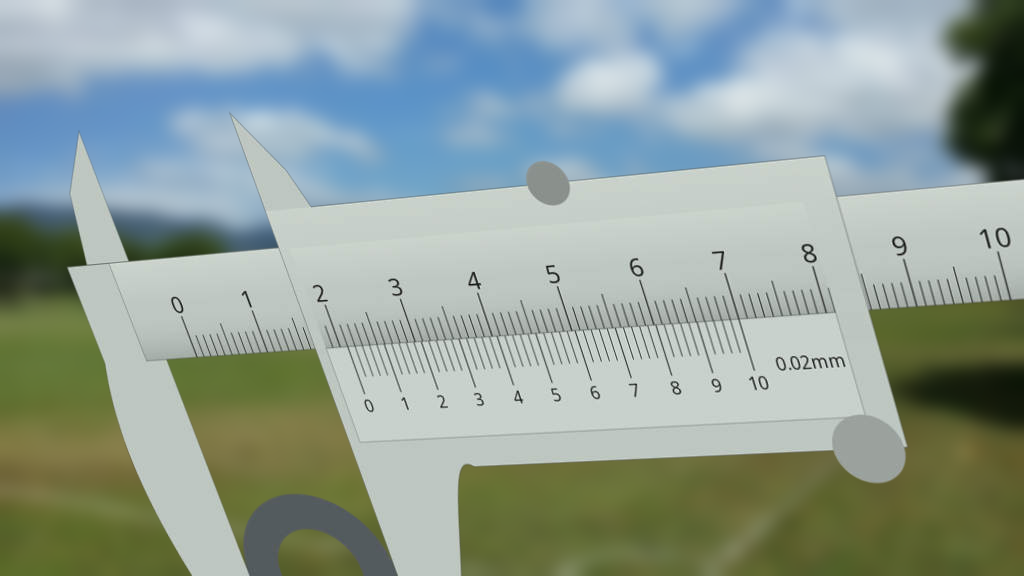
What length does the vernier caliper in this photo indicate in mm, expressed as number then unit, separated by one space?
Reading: 21.0 mm
